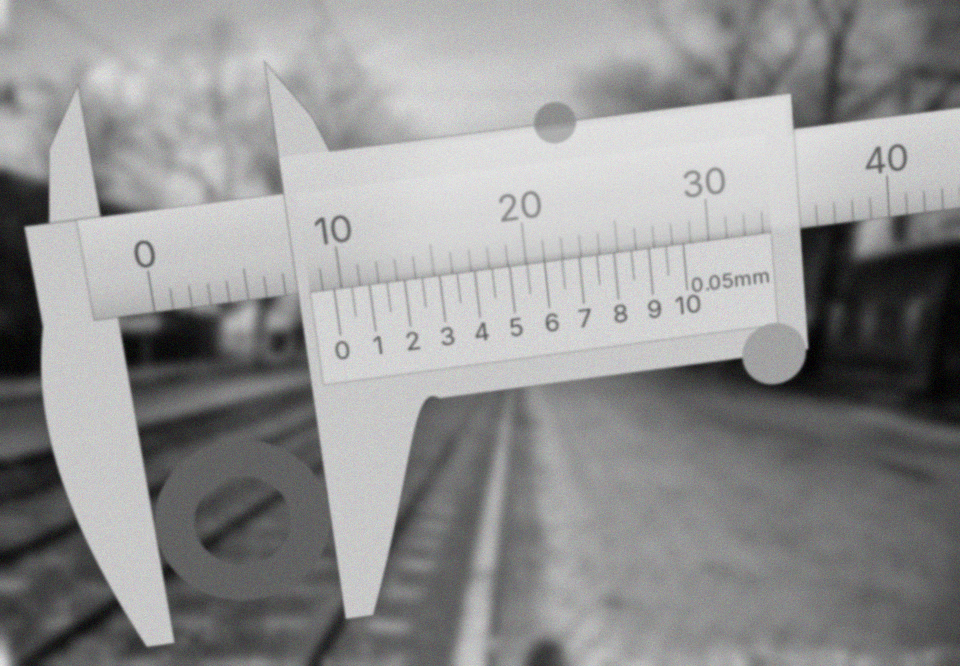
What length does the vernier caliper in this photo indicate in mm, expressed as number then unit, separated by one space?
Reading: 9.6 mm
